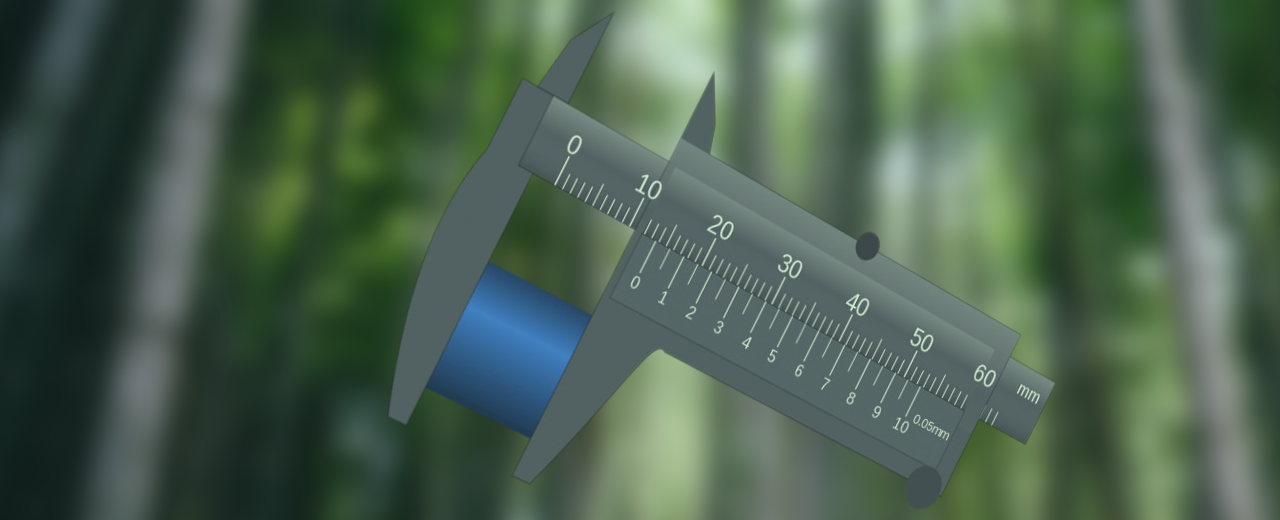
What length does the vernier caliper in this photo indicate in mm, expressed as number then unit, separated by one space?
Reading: 13.6 mm
